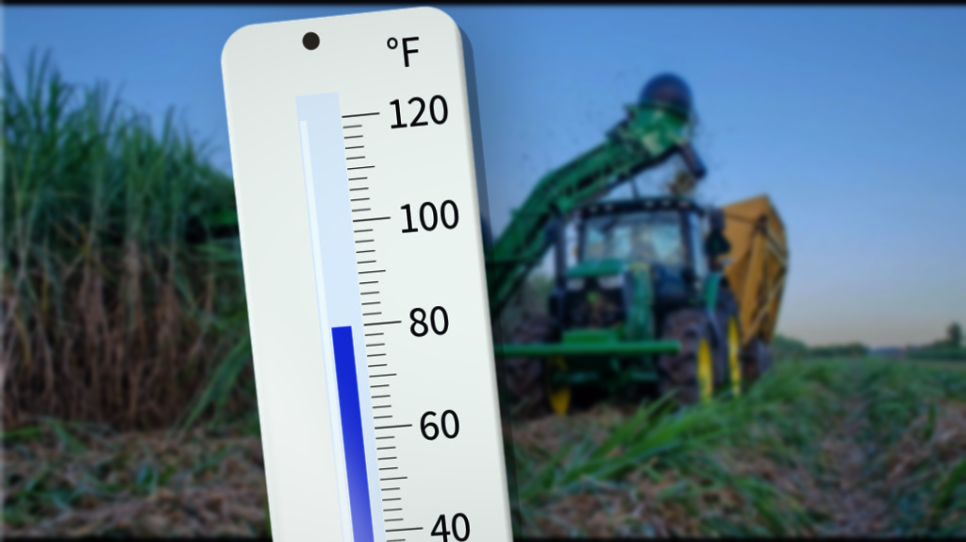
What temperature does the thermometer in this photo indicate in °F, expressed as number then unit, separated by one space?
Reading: 80 °F
